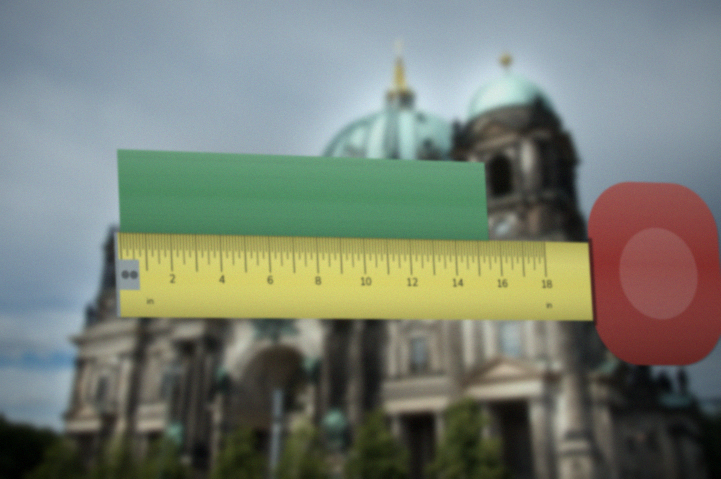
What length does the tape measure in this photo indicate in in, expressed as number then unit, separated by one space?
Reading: 15.5 in
